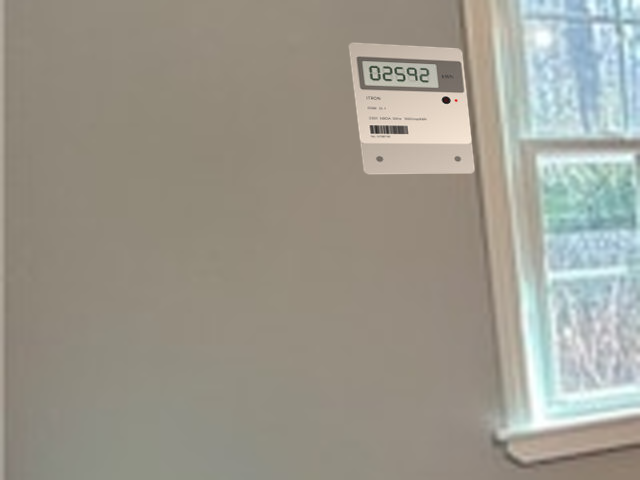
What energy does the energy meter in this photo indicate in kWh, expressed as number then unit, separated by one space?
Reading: 2592 kWh
